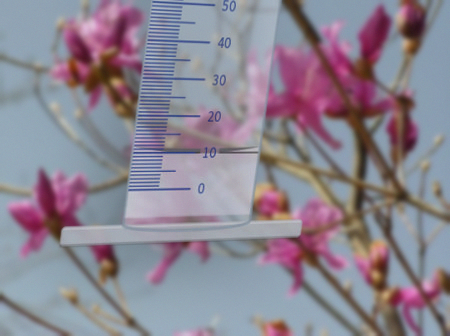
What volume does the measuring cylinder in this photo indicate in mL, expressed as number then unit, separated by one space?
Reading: 10 mL
